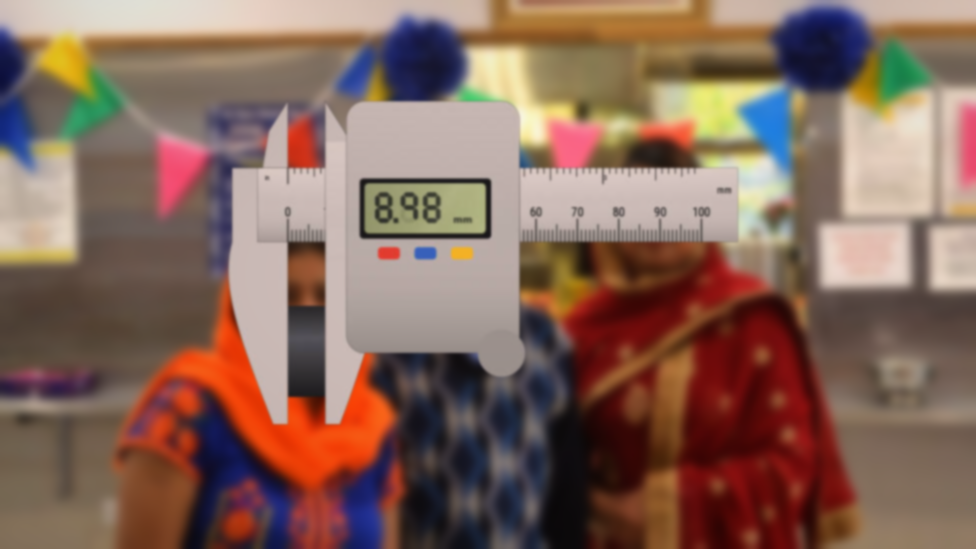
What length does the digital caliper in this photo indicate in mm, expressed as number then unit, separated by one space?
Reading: 8.98 mm
